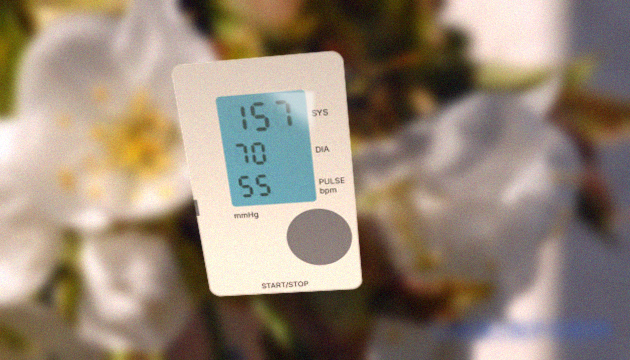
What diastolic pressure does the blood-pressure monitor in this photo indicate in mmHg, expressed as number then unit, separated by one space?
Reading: 70 mmHg
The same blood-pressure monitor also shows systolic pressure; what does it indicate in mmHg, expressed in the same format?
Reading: 157 mmHg
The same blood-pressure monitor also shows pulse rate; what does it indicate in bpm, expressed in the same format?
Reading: 55 bpm
